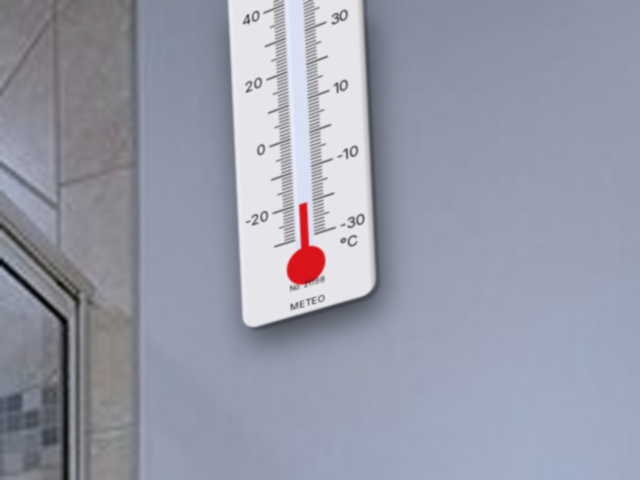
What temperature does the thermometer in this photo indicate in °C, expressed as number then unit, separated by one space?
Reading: -20 °C
